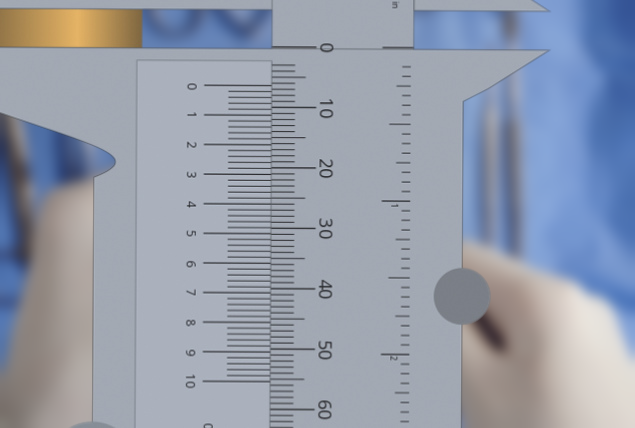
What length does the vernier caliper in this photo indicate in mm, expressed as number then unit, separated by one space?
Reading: 6.4 mm
